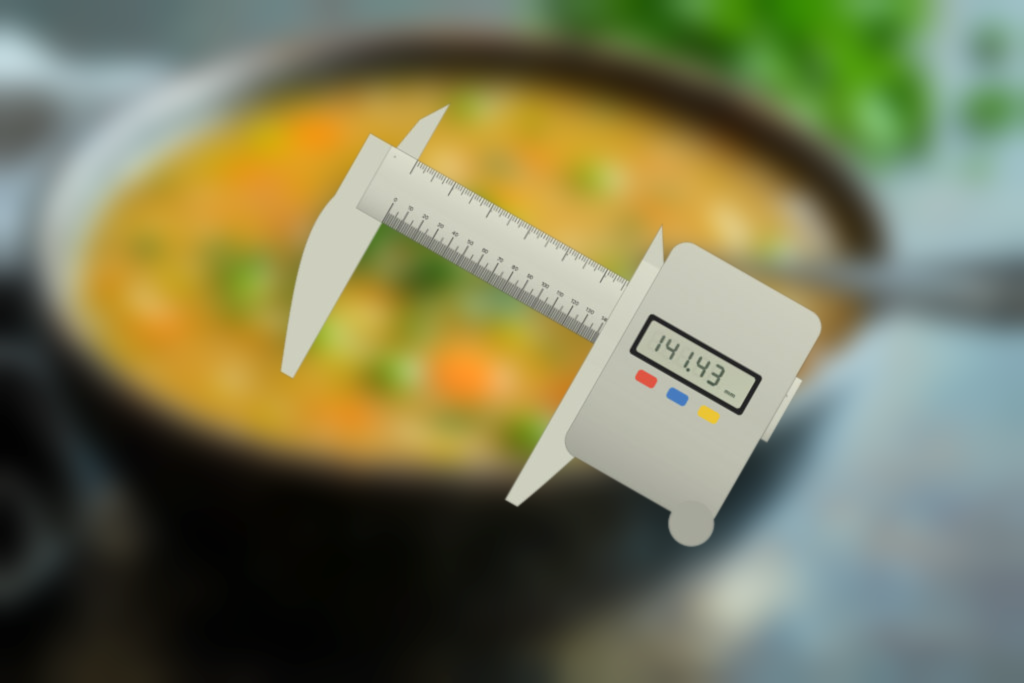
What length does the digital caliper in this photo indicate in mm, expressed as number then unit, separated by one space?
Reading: 141.43 mm
